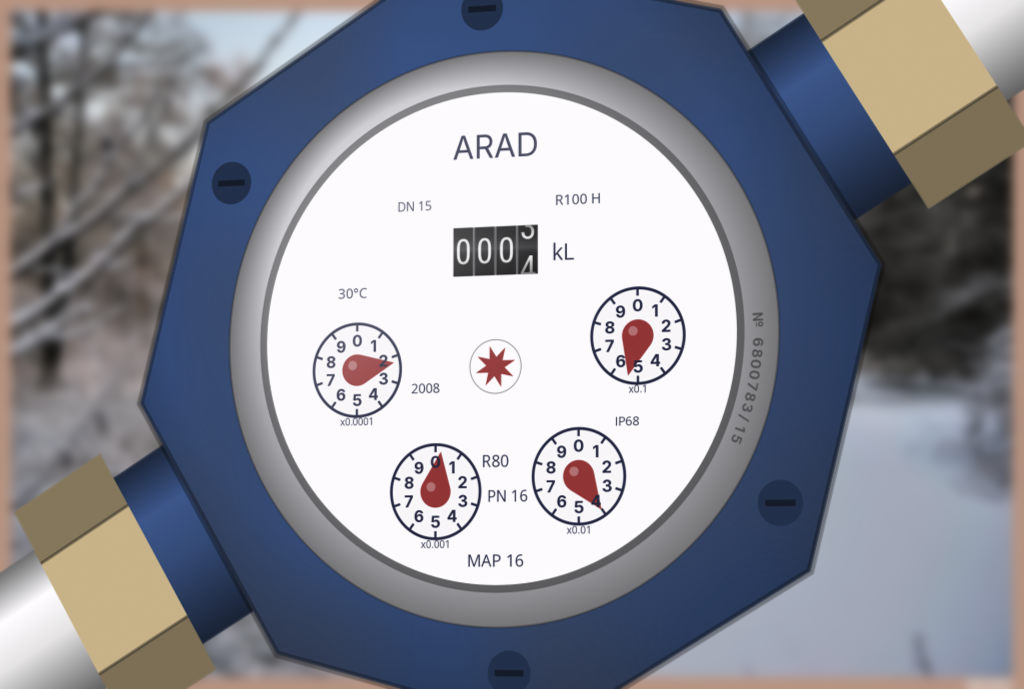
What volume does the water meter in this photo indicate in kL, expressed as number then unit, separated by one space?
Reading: 3.5402 kL
